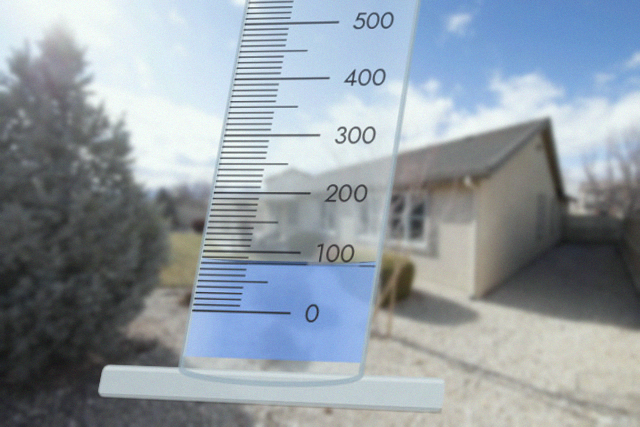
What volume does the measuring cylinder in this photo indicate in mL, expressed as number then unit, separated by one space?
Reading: 80 mL
